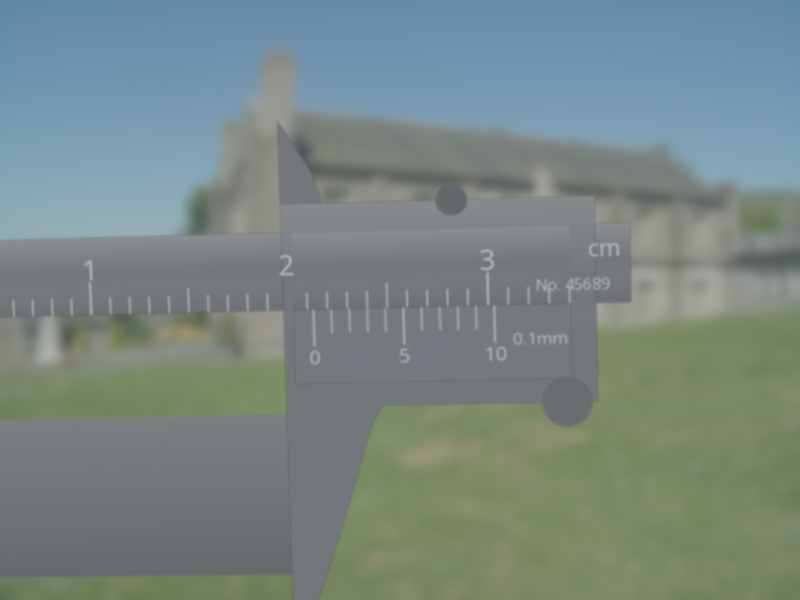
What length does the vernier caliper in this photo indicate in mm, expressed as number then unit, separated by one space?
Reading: 21.3 mm
